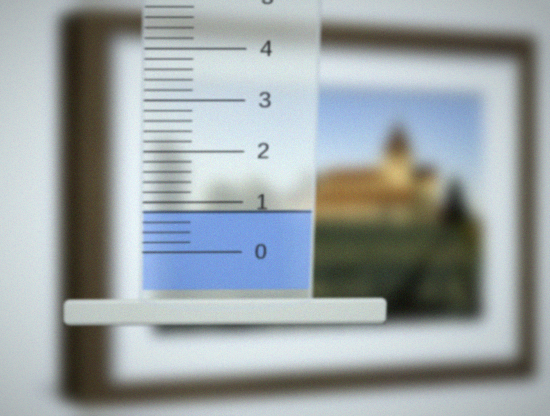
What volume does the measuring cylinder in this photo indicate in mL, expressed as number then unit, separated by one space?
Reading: 0.8 mL
